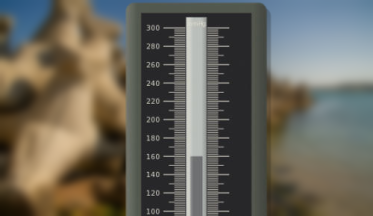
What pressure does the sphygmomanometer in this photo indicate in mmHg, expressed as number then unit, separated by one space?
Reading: 160 mmHg
